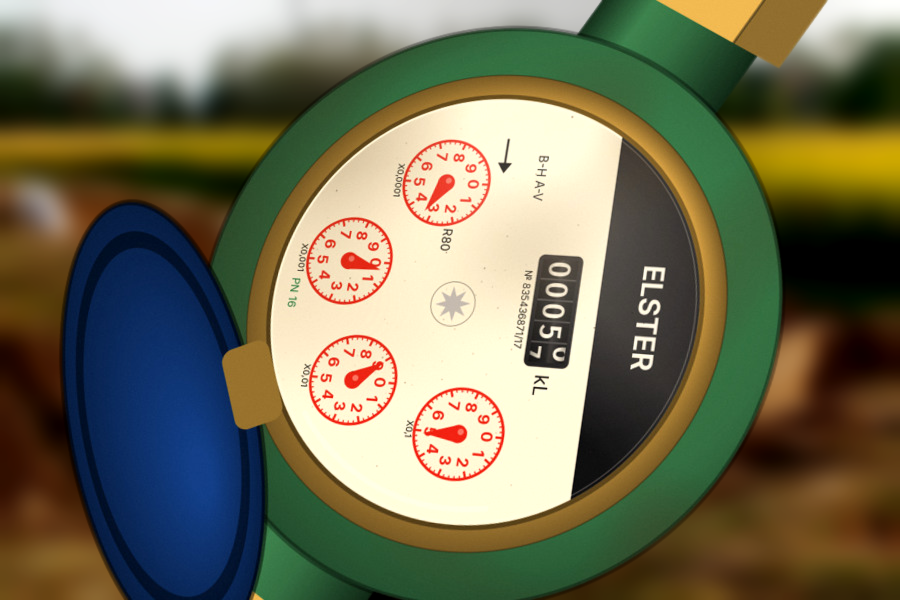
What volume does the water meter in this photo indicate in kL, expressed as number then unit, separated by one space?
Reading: 56.4903 kL
